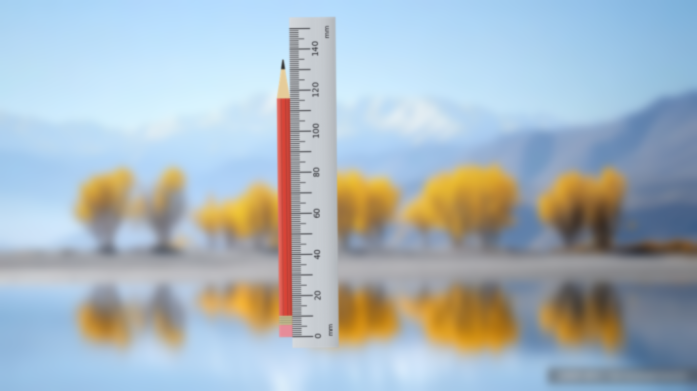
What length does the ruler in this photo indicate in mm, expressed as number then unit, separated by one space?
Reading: 135 mm
